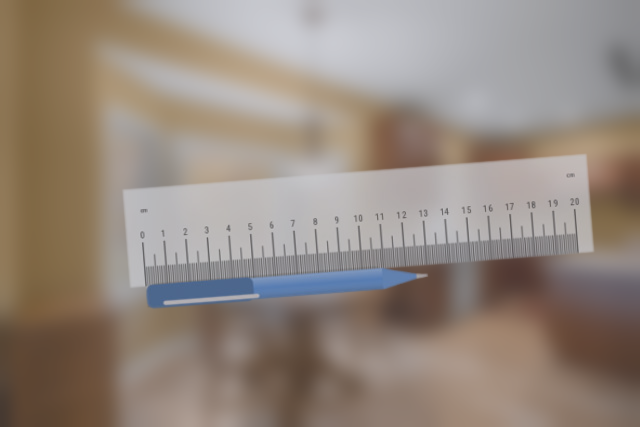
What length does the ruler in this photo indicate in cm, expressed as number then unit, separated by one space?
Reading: 13 cm
